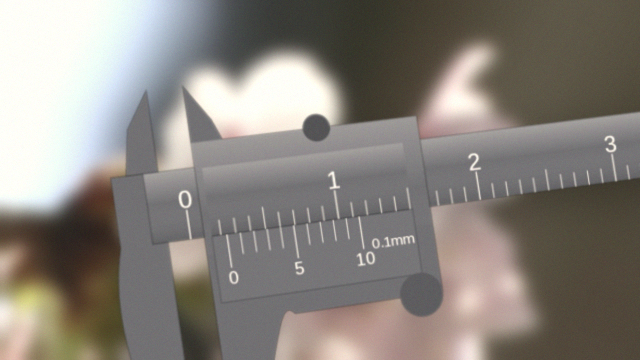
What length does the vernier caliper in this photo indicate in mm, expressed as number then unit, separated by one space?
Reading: 2.4 mm
